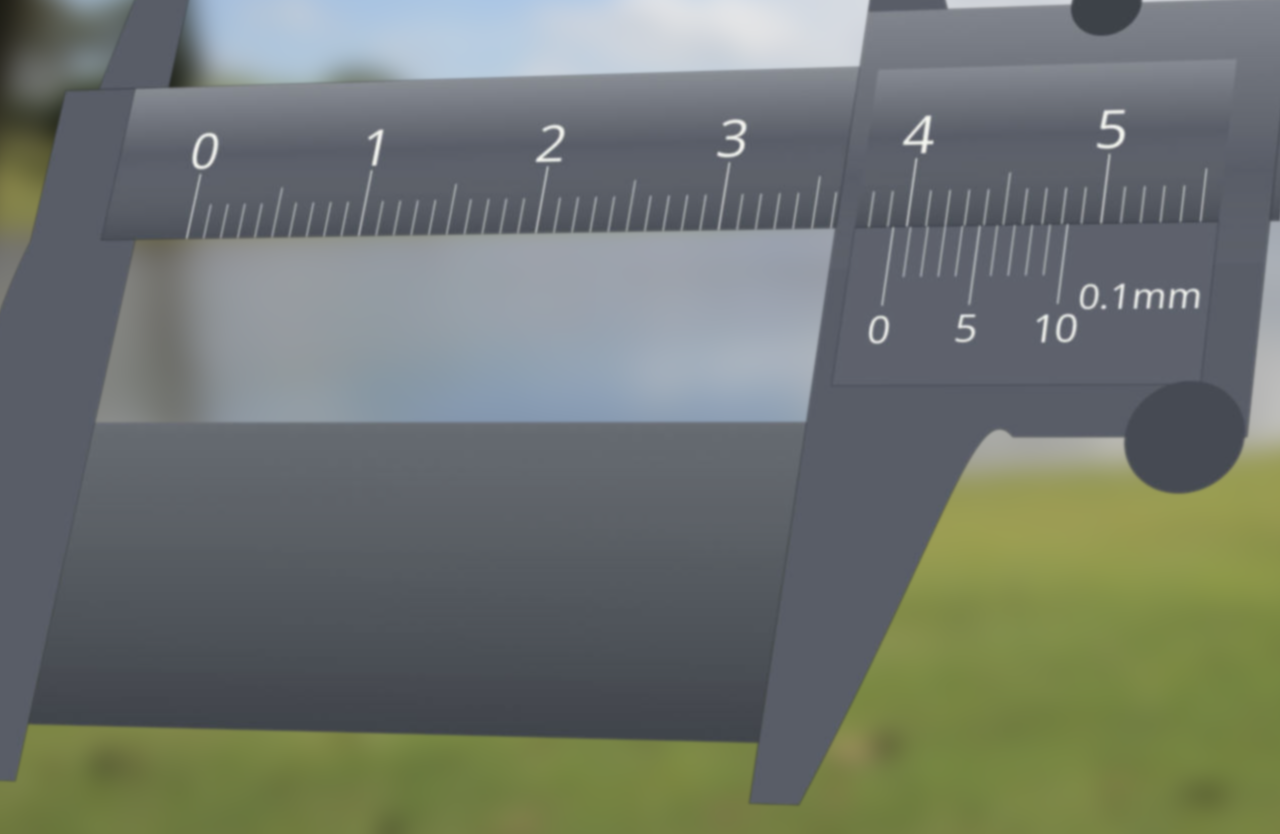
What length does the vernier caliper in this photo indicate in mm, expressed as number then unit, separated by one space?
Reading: 39.3 mm
